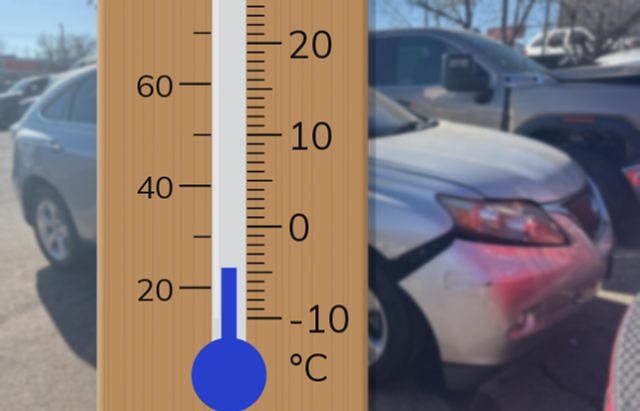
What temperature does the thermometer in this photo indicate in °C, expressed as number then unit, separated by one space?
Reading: -4.5 °C
